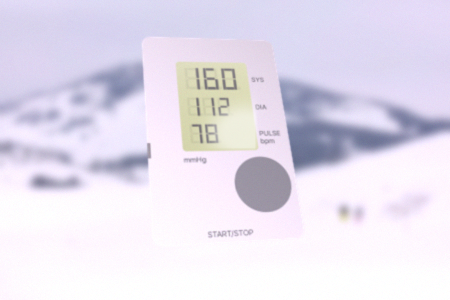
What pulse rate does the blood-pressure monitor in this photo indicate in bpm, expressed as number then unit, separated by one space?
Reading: 78 bpm
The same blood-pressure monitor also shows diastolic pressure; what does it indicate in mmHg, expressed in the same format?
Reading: 112 mmHg
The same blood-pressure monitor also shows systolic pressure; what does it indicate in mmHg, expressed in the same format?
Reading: 160 mmHg
